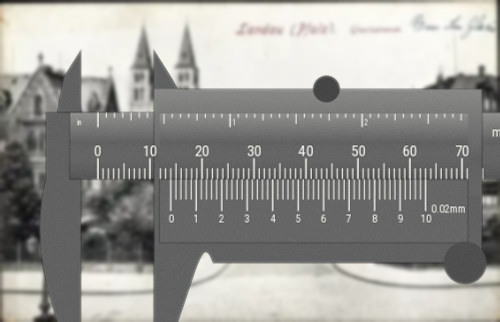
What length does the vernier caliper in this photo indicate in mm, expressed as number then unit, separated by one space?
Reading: 14.0 mm
